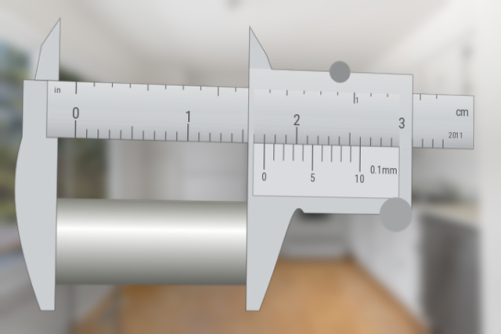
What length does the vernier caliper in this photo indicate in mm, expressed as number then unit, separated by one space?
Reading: 17.0 mm
